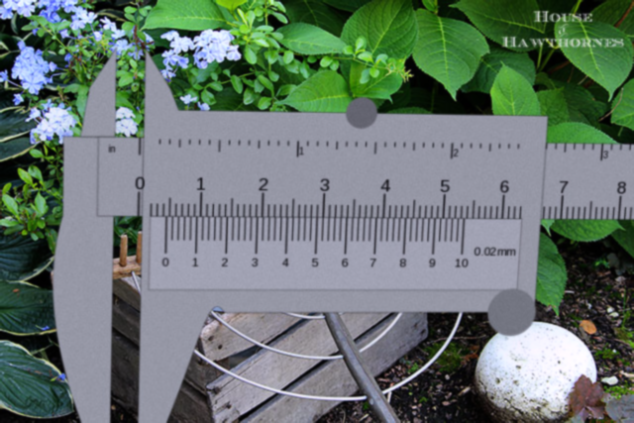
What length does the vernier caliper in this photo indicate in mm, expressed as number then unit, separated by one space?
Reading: 4.5 mm
